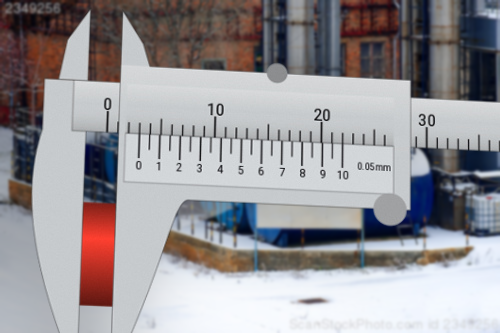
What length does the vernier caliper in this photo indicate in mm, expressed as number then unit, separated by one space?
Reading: 3.0 mm
